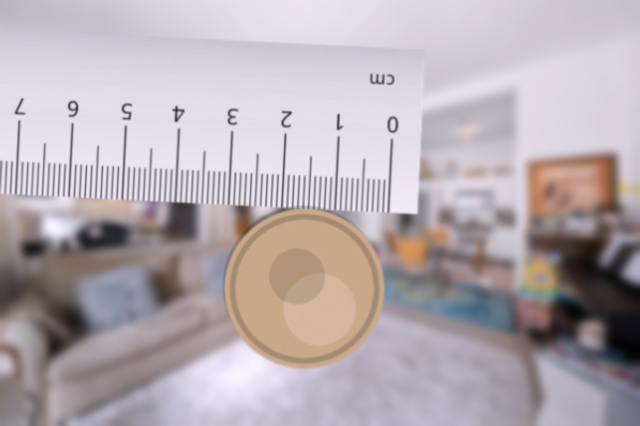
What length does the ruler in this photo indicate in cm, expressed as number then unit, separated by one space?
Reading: 3 cm
